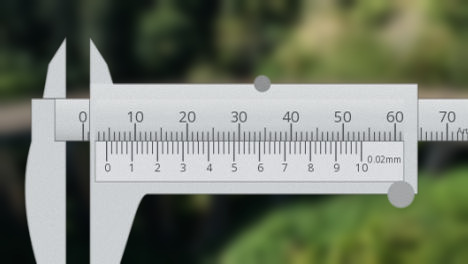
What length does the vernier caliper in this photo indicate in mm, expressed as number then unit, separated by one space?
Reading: 4.5 mm
